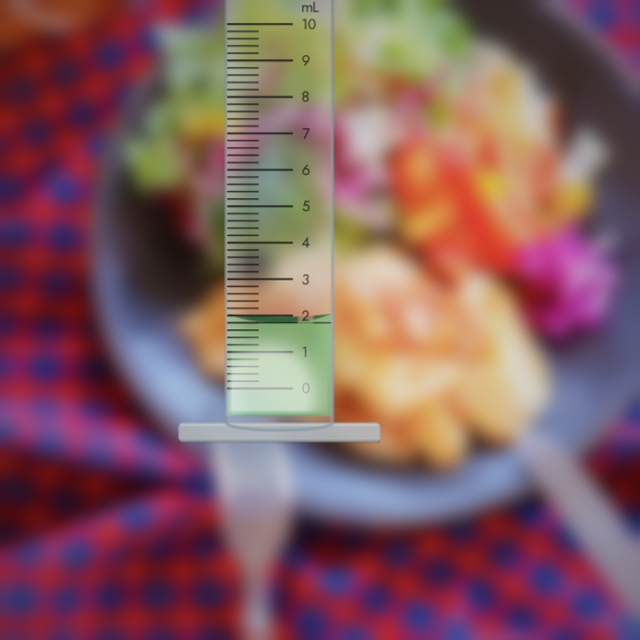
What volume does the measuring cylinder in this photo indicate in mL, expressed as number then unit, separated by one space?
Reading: 1.8 mL
